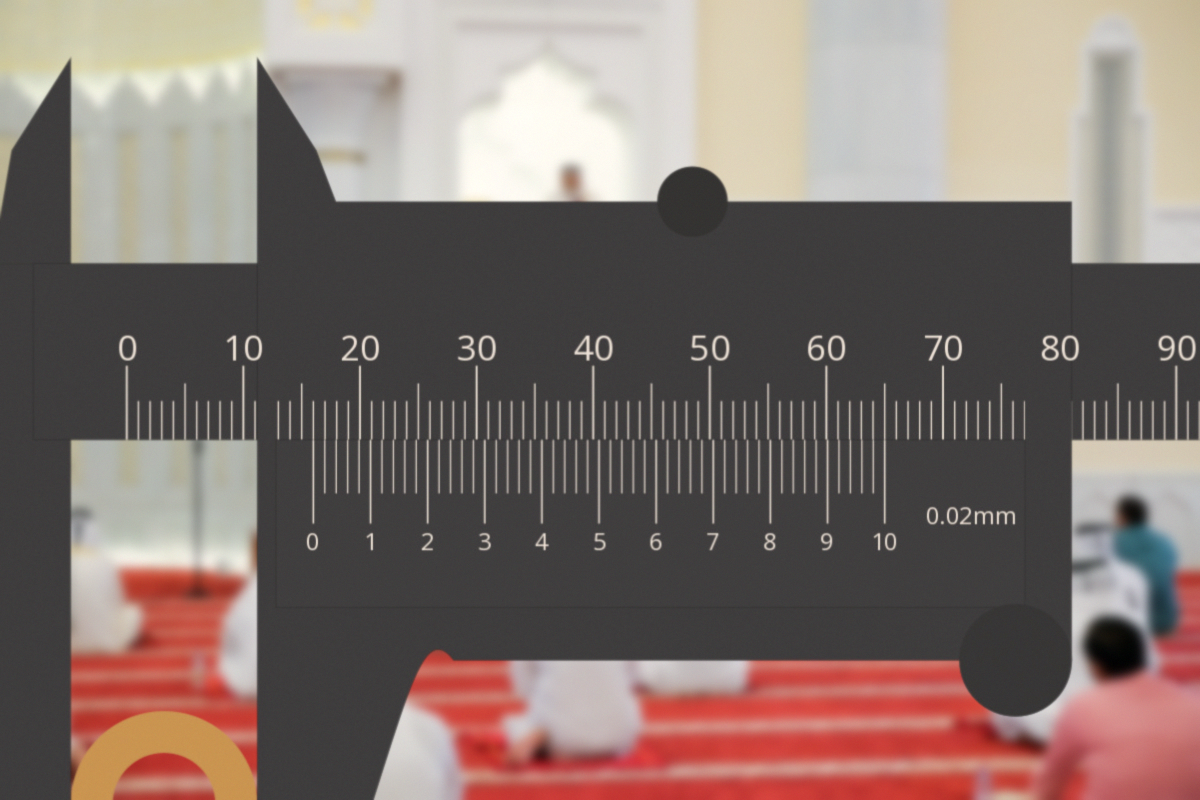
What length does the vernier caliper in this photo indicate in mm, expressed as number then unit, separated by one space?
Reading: 16.0 mm
